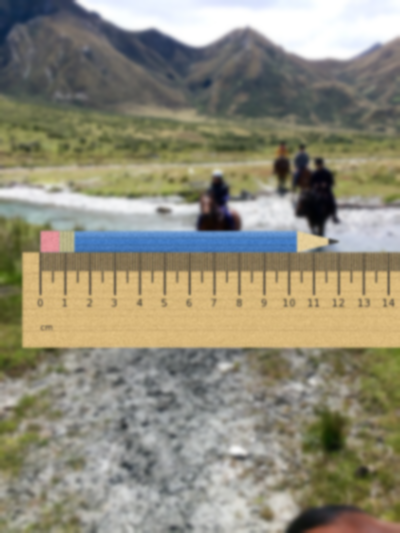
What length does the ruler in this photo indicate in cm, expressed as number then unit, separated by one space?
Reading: 12 cm
